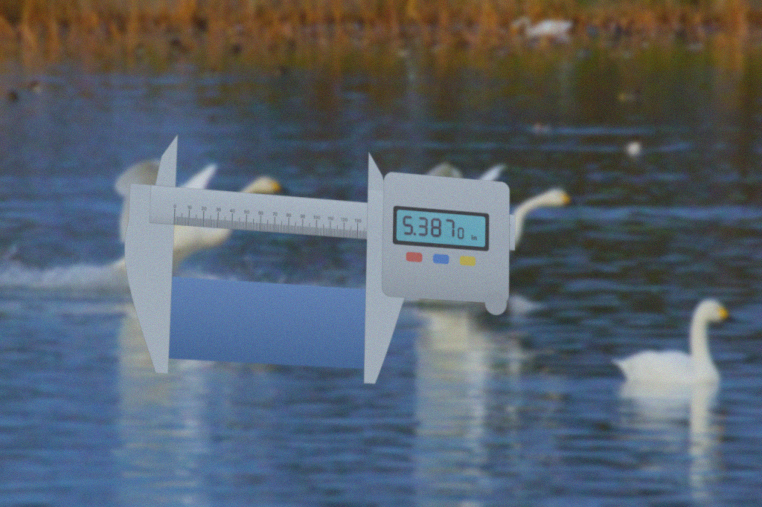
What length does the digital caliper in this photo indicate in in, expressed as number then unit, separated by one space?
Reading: 5.3870 in
